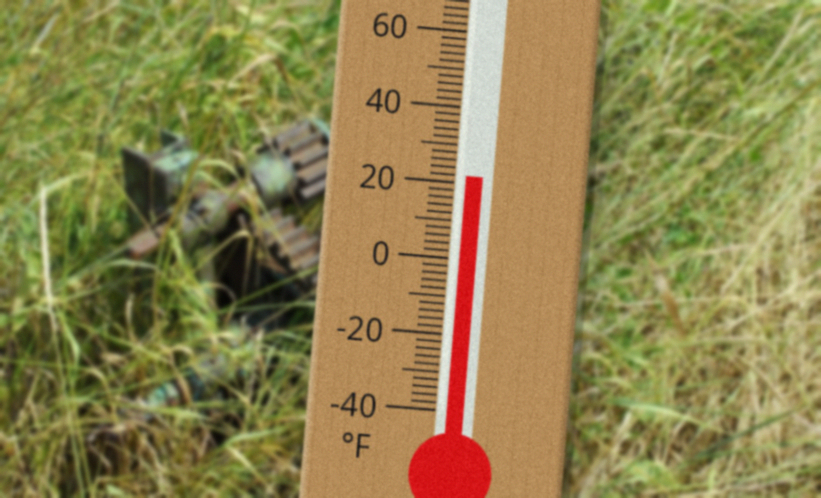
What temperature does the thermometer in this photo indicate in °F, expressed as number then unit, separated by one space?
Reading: 22 °F
